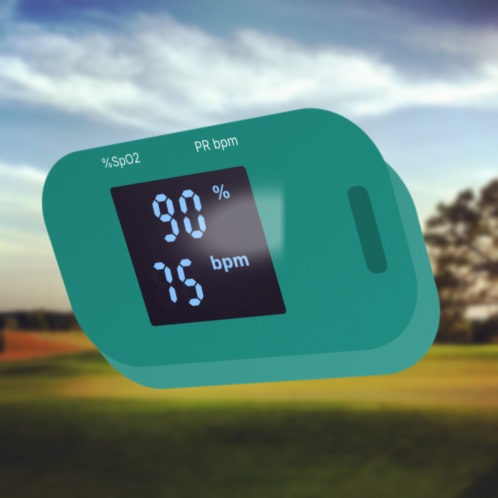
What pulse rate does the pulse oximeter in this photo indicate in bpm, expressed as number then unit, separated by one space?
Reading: 75 bpm
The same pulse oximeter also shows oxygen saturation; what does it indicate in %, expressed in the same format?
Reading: 90 %
